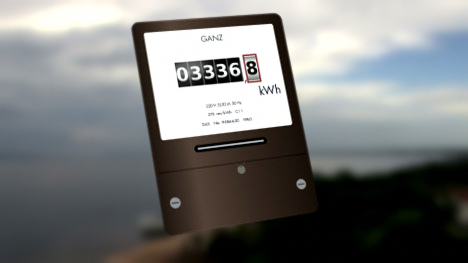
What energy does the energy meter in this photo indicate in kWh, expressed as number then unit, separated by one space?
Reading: 3336.8 kWh
